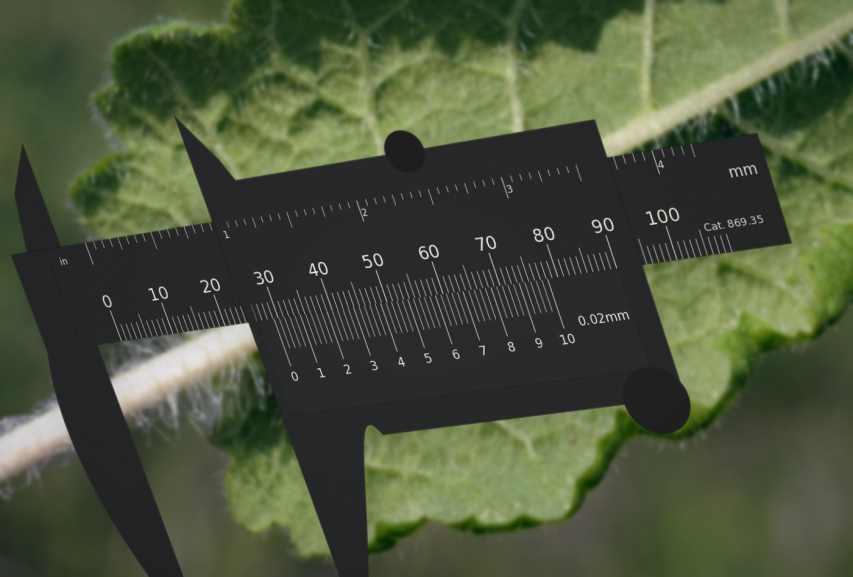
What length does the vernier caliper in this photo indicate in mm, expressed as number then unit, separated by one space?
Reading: 29.2 mm
